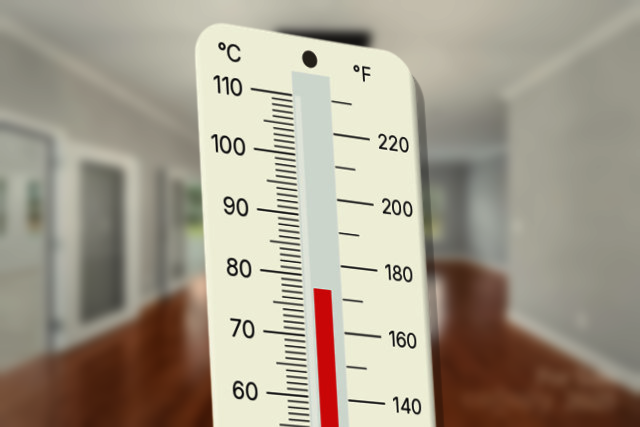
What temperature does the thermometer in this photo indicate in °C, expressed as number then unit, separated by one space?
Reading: 78 °C
